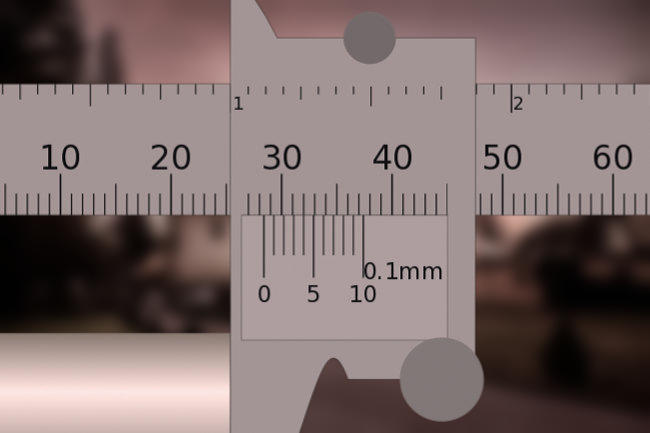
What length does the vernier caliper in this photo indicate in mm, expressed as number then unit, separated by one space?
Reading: 28.4 mm
